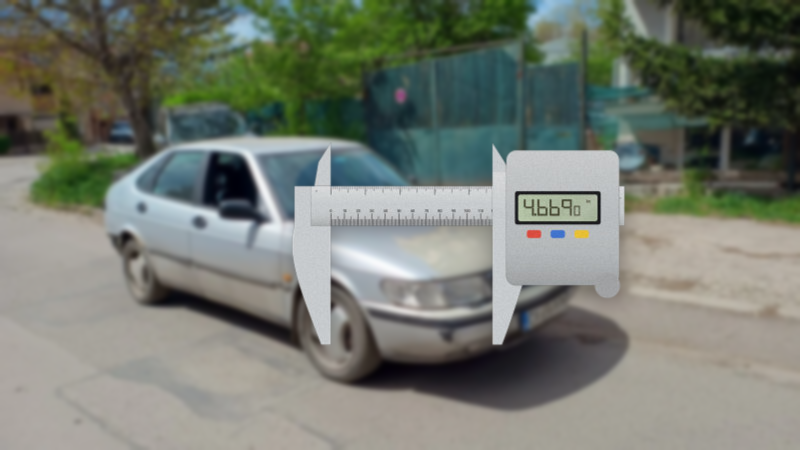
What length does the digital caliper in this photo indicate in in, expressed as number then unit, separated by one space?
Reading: 4.6690 in
